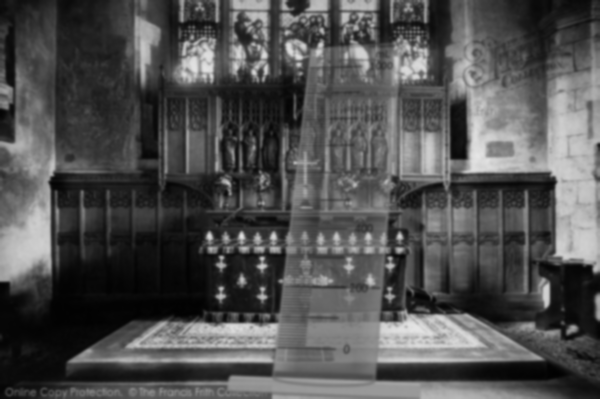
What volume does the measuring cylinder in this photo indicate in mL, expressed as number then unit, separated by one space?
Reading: 200 mL
